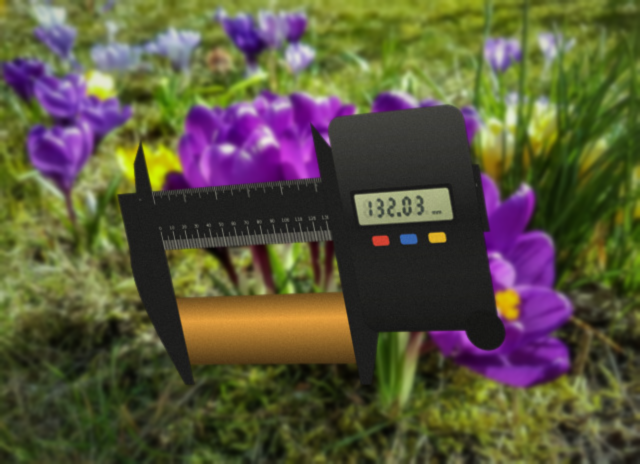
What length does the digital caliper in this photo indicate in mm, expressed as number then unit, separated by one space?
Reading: 132.03 mm
